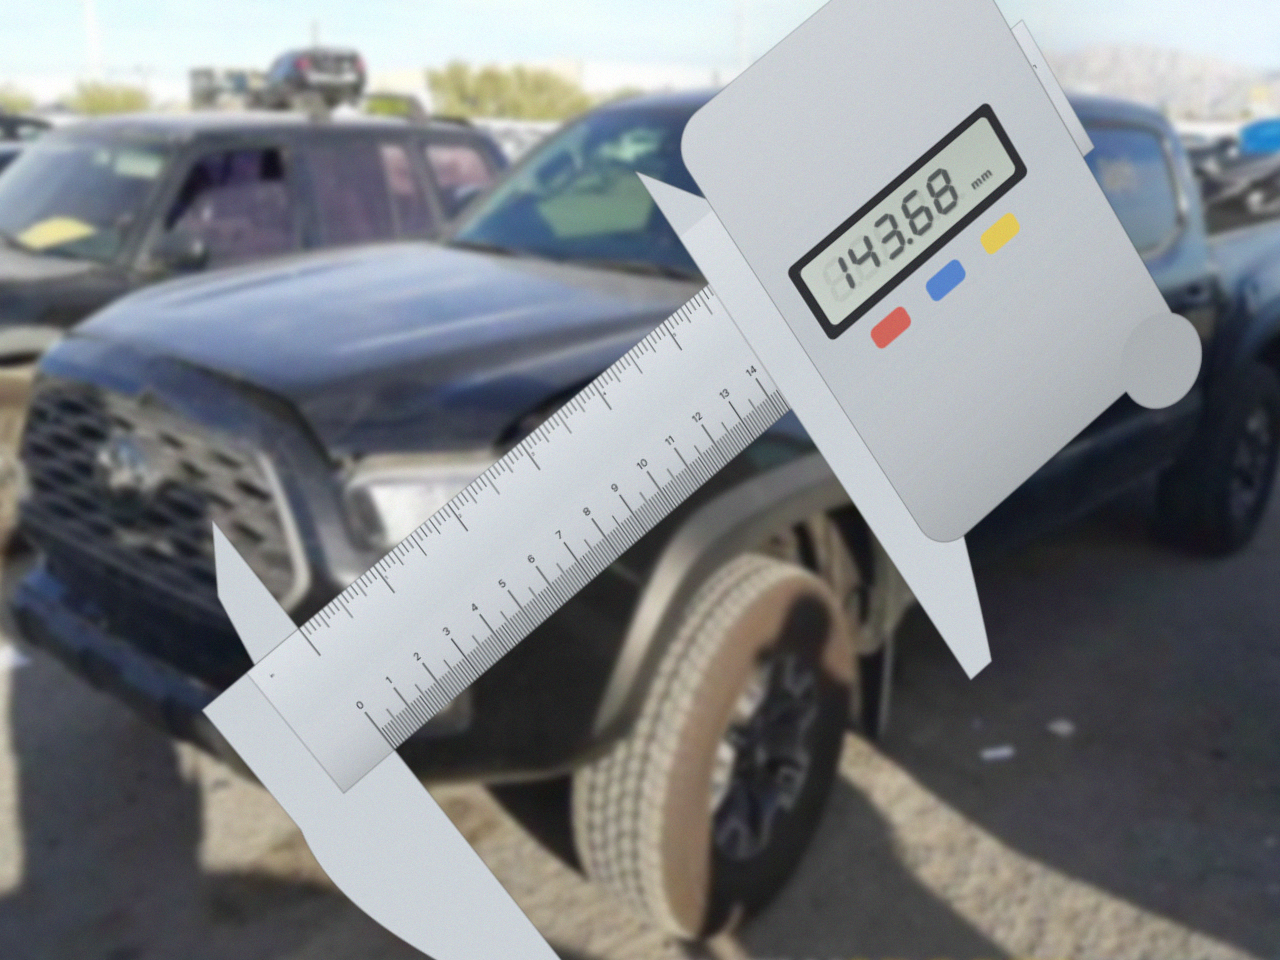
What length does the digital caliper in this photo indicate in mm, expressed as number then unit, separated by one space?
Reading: 143.68 mm
